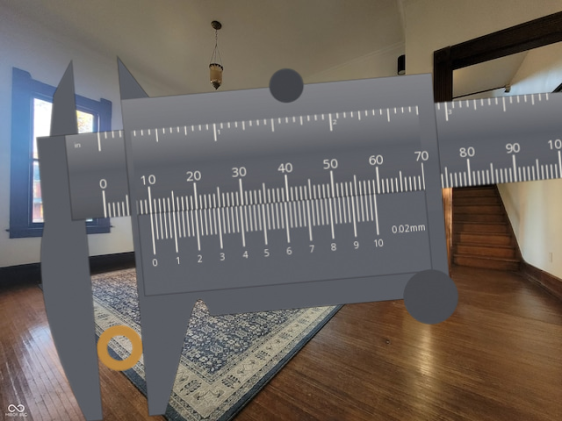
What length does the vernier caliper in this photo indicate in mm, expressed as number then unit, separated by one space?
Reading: 10.0 mm
